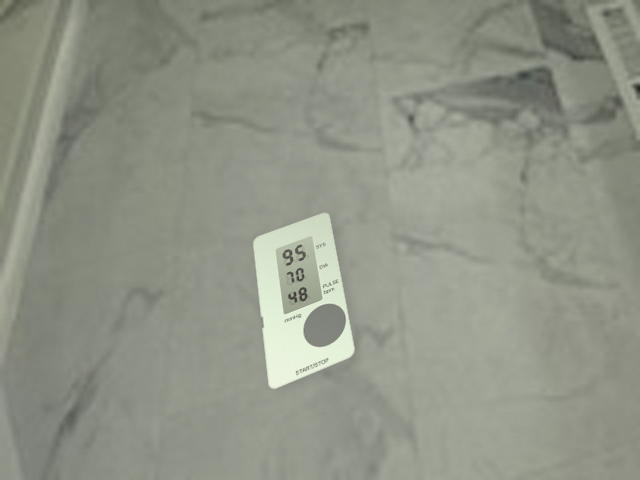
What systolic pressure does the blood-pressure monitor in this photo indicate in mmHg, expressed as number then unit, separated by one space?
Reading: 95 mmHg
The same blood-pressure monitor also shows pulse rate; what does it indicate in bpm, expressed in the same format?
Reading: 48 bpm
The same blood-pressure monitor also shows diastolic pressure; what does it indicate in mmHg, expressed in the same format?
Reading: 70 mmHg
